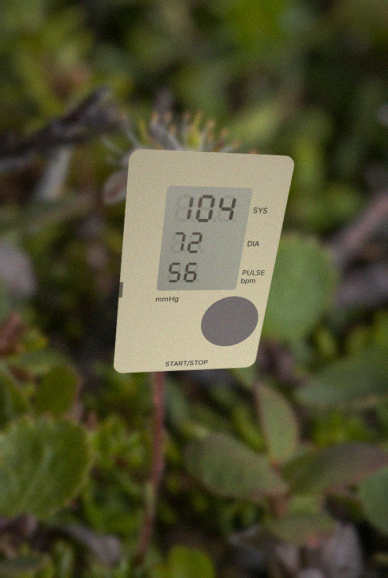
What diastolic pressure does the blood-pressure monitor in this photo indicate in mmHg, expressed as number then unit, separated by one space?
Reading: 72 mmHg
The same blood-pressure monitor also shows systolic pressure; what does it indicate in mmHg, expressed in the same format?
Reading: 104 mmHg
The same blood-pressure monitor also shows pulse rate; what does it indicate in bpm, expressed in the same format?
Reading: 56 bpm
